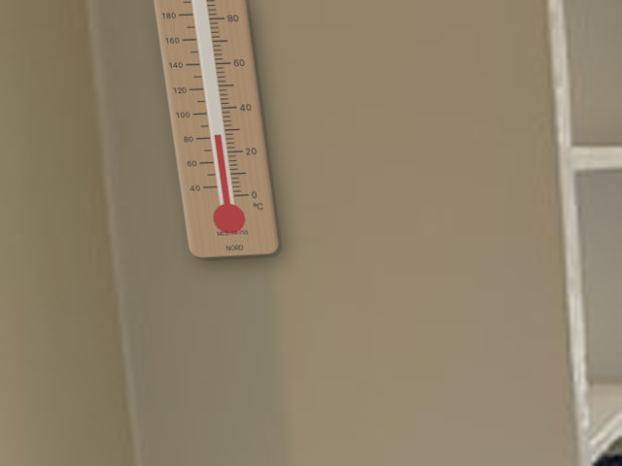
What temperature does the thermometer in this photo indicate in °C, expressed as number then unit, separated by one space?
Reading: 28 °C
